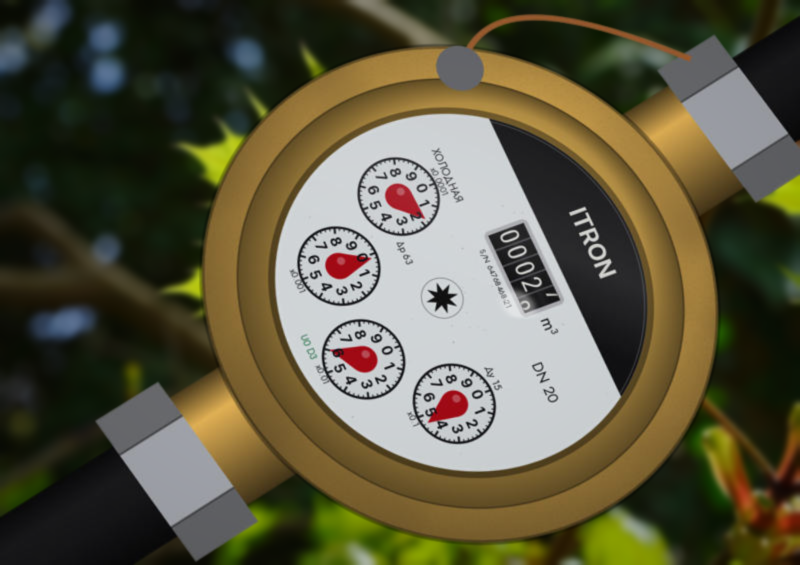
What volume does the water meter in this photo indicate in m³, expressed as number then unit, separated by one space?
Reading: 27.4601 m³
